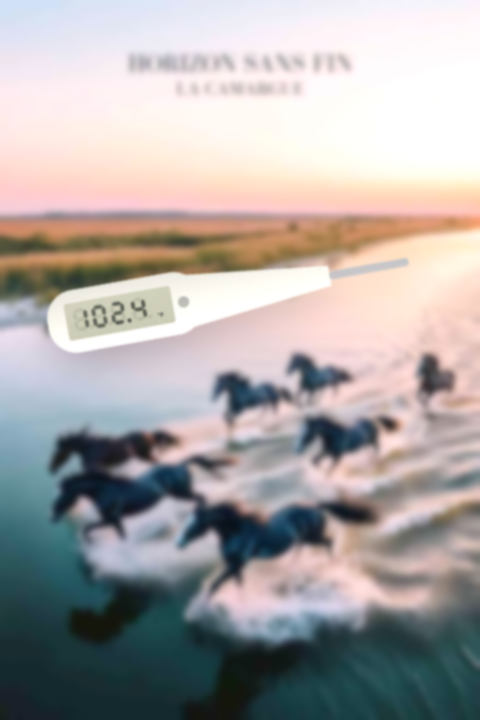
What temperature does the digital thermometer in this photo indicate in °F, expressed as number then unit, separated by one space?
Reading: 102.4 °F
